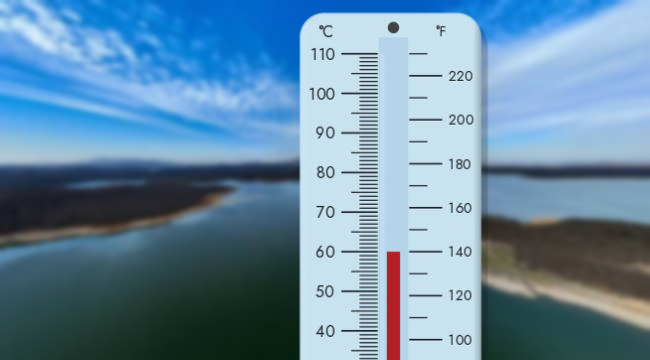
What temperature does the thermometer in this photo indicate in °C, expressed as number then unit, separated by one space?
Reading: 60 °C
